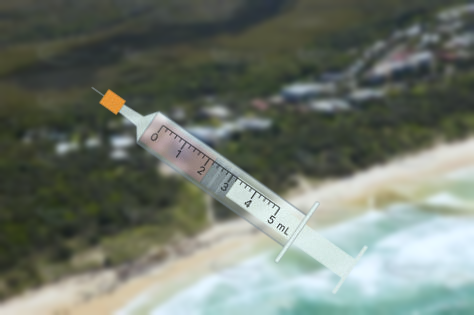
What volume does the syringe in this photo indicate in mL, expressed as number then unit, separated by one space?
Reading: 2.2 mL
